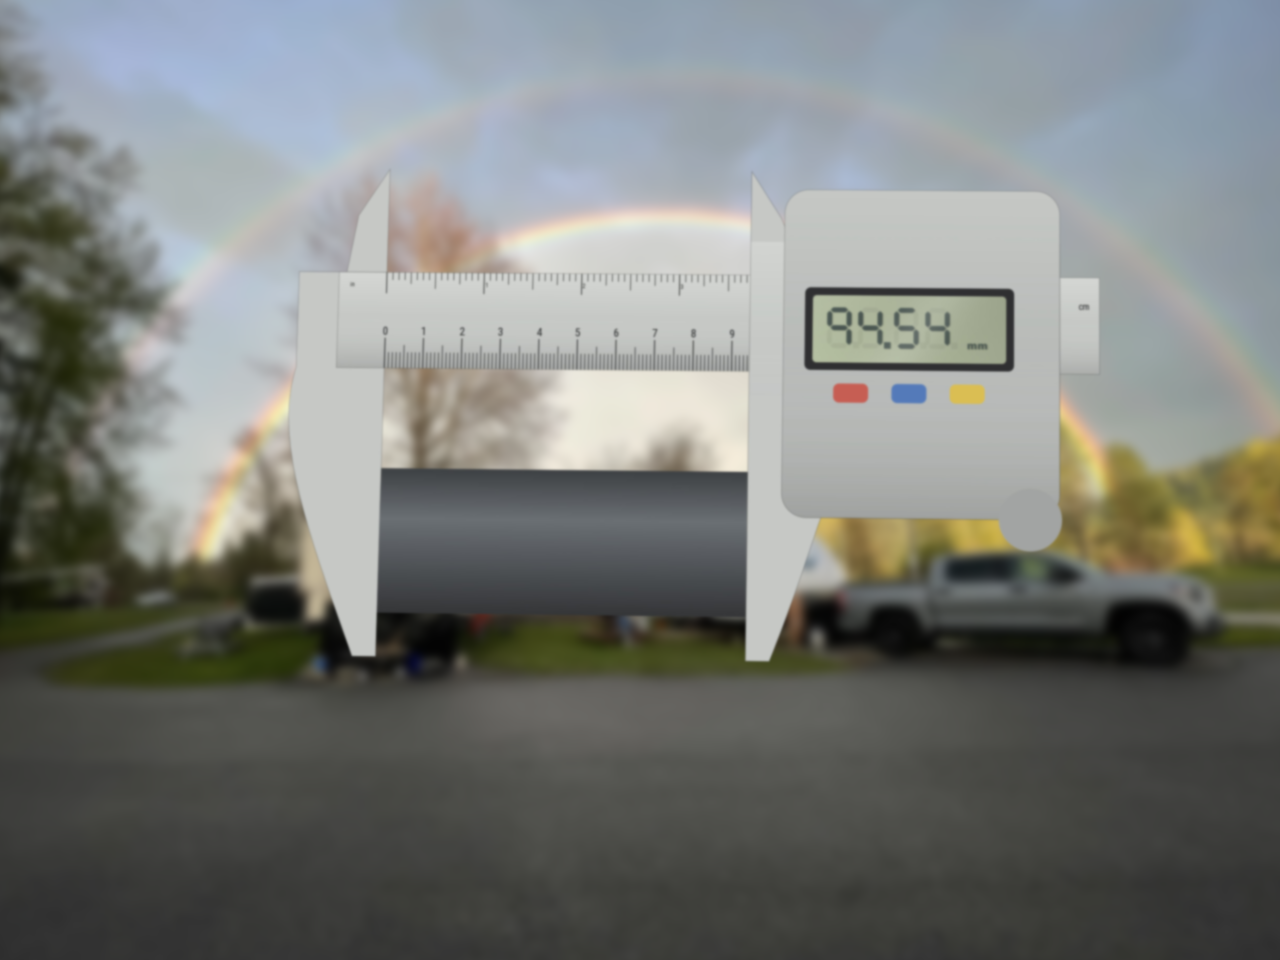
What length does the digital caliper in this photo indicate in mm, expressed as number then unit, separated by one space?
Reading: 94.54 mm
